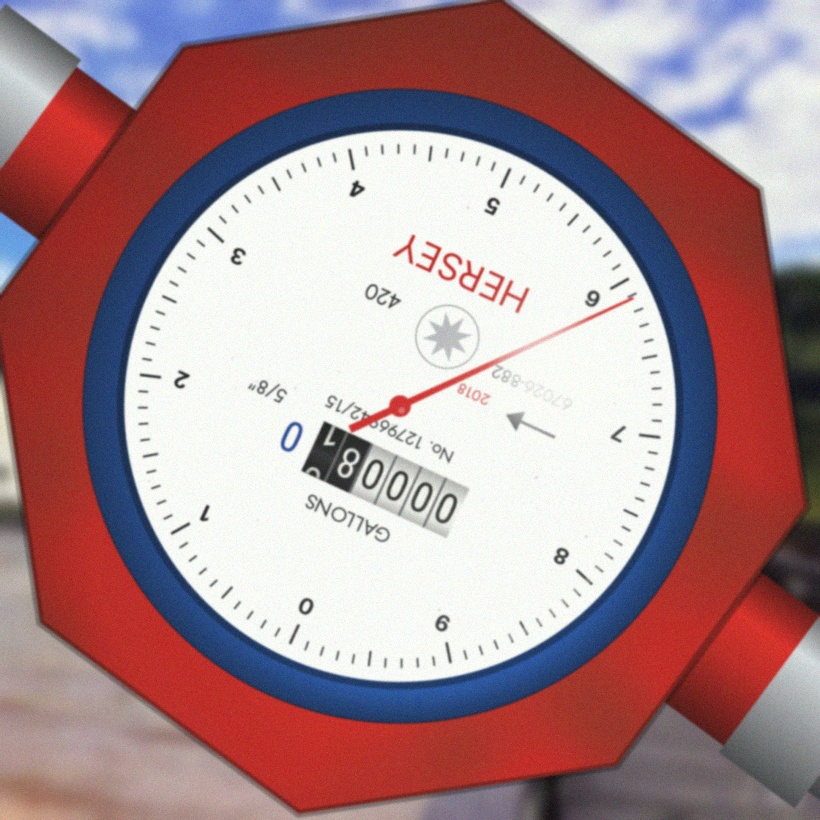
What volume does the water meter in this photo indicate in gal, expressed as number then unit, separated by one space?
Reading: 806.1 gal
